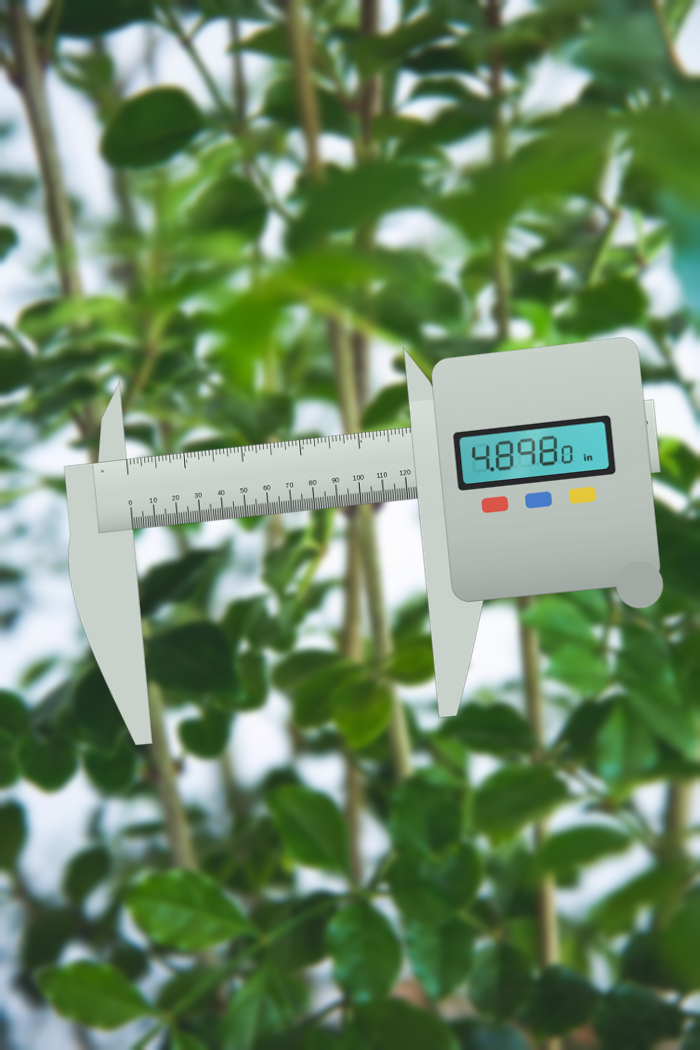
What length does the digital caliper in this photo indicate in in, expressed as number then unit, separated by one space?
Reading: 4.8980 in
